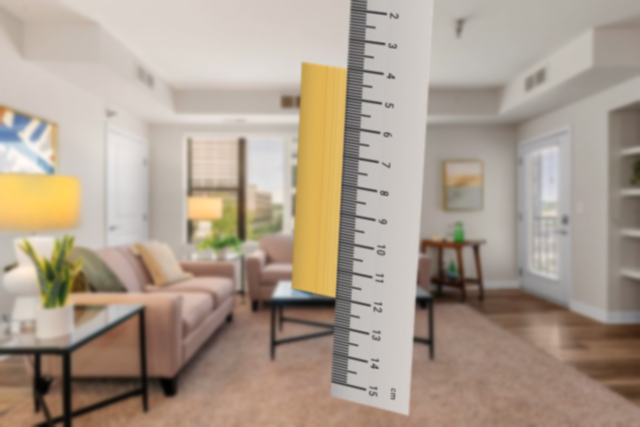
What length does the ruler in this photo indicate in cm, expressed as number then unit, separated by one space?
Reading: 8 cm
